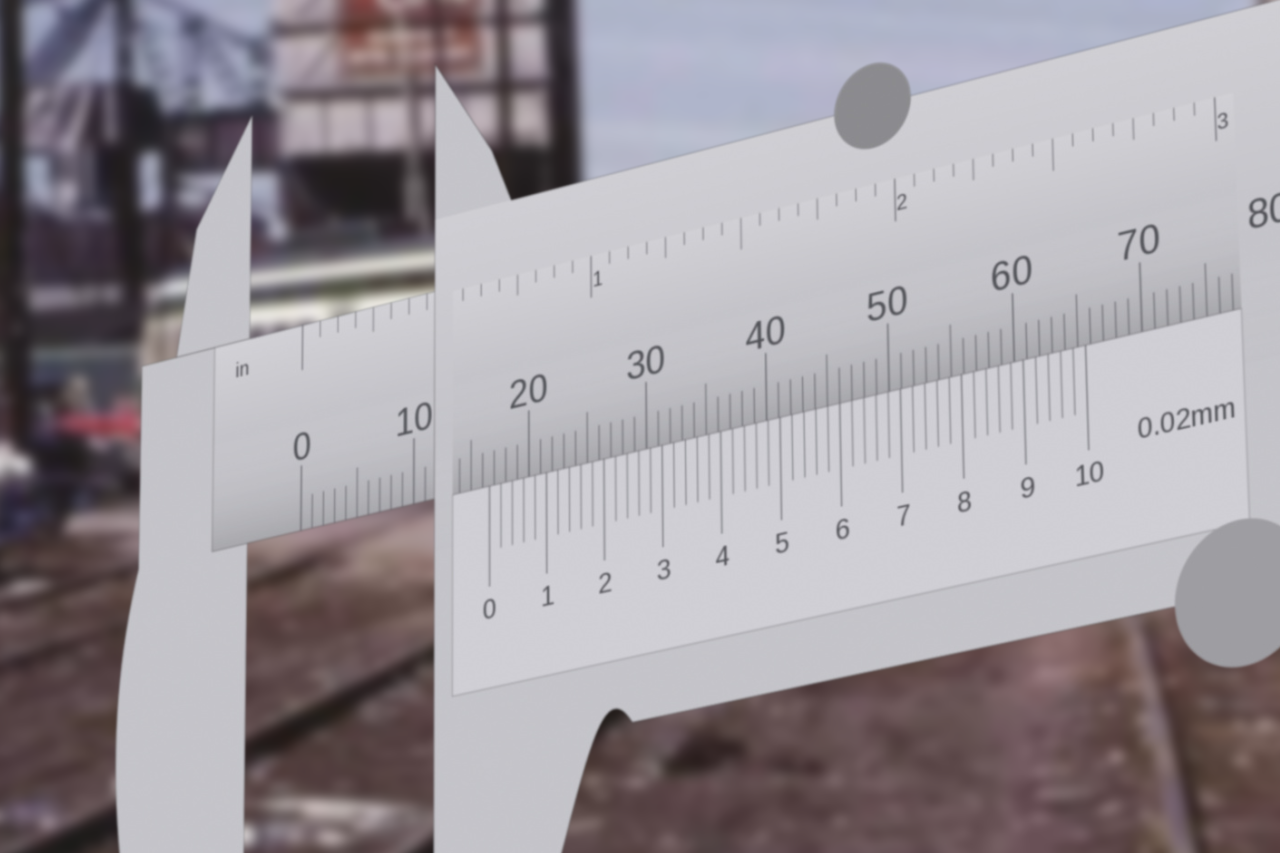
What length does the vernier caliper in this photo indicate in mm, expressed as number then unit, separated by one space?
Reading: 16.6 mm
